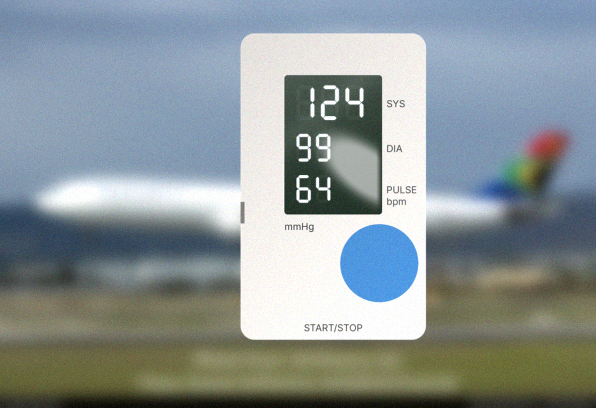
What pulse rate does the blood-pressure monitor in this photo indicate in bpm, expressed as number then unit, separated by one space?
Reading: 64 bpm
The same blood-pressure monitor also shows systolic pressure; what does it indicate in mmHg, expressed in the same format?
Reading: 124 mmHg
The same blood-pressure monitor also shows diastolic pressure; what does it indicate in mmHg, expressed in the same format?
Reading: 99 mmHg
